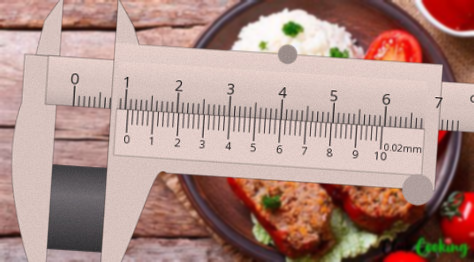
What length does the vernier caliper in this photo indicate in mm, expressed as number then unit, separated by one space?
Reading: 10.5 mm
